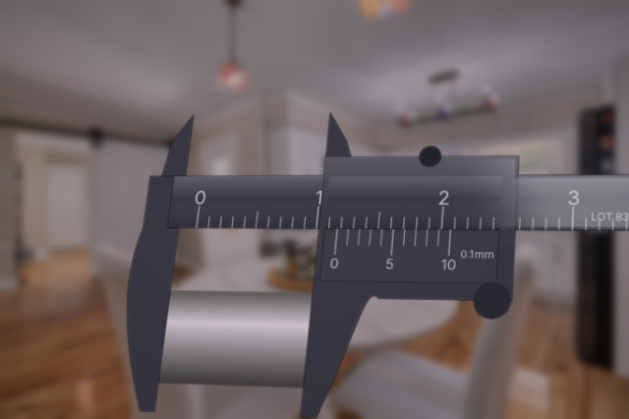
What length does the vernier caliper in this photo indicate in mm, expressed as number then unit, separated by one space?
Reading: 11.7 mm
